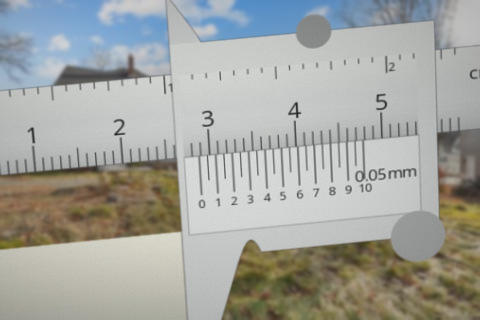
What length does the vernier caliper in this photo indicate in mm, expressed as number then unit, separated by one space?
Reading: 28.8 mm
